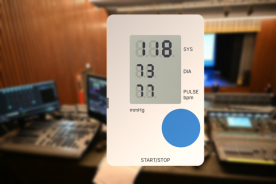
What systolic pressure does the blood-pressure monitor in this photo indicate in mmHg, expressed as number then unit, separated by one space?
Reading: 118 mmHg
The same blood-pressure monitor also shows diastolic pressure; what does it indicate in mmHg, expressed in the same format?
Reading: 73 mmHg
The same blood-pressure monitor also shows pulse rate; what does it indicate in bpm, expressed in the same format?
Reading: 77 bpm
